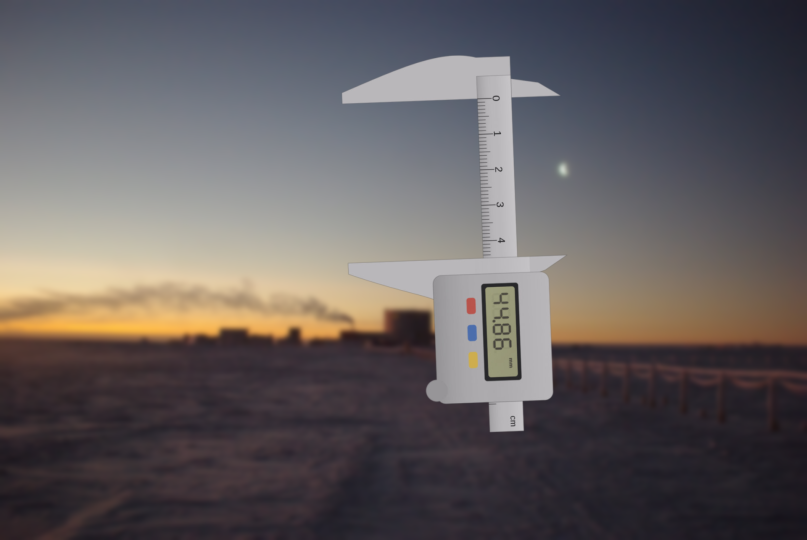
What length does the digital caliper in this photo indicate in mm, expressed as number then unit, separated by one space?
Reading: 44.86 mm
